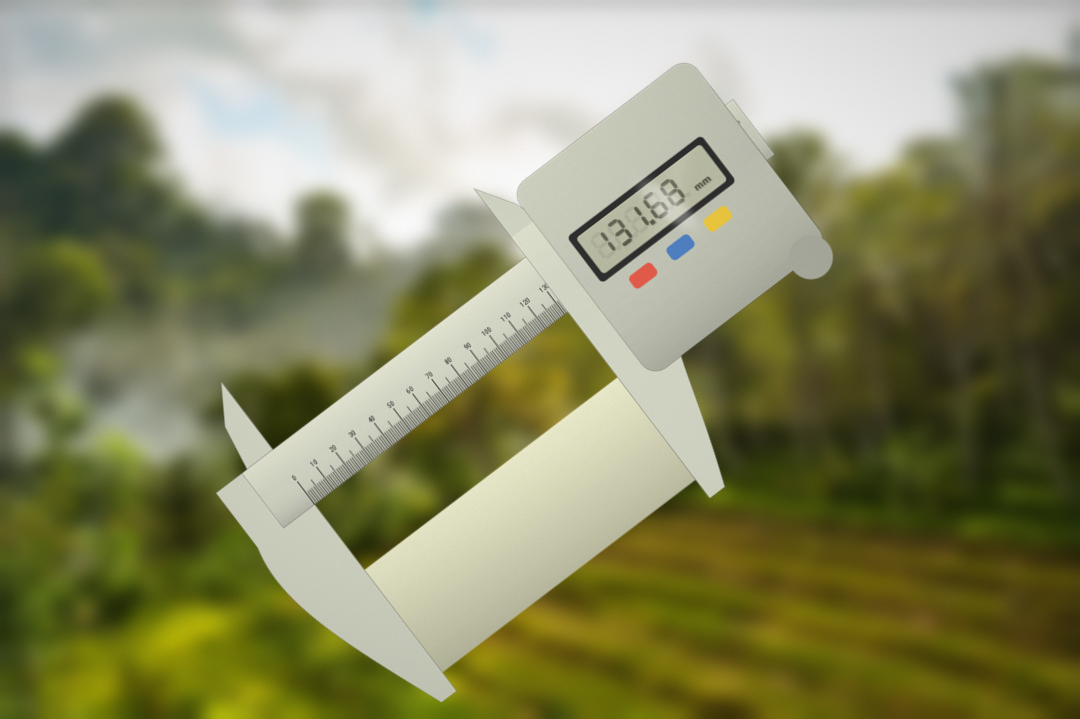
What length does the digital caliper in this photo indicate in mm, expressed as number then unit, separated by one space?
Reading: 131.68 mm
